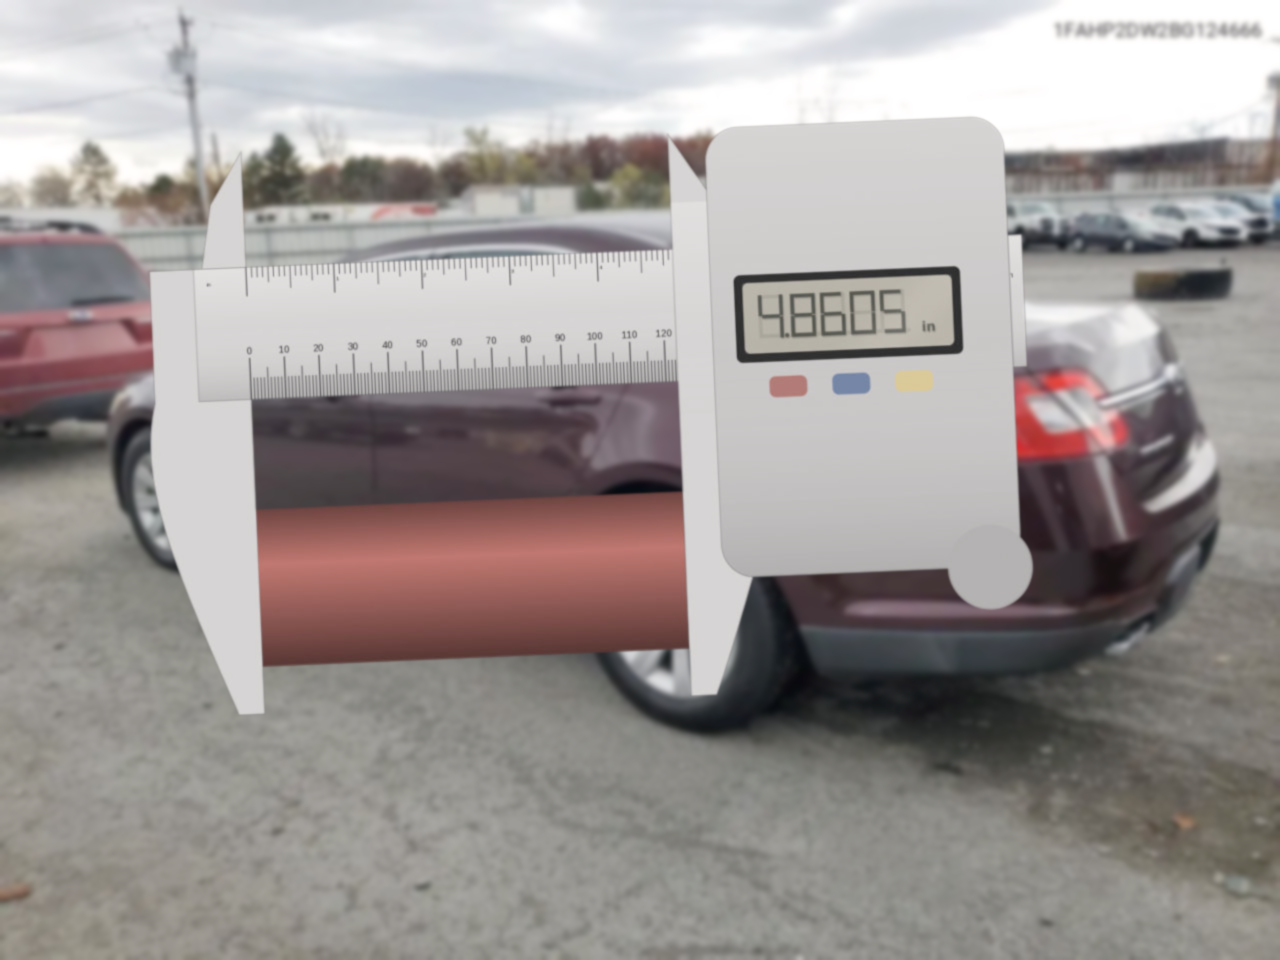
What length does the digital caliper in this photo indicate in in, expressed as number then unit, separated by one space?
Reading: 4.8605 in
